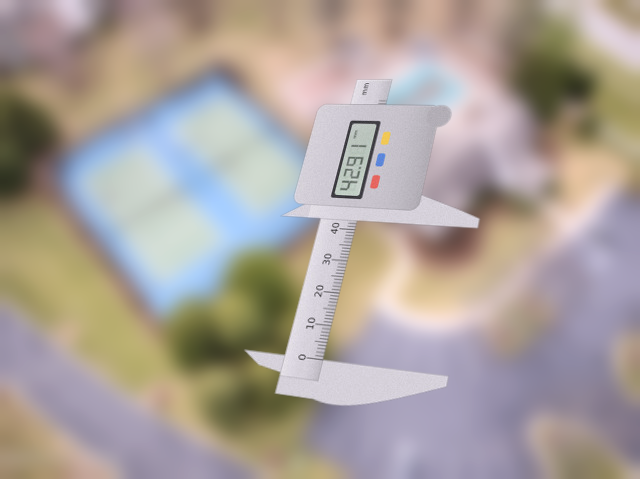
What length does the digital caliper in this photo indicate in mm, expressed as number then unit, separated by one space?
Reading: 42.91 mm
